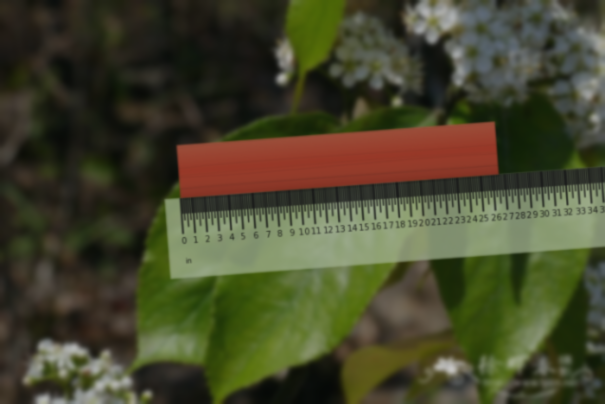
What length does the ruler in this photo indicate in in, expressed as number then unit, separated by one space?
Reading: 26.5 in
